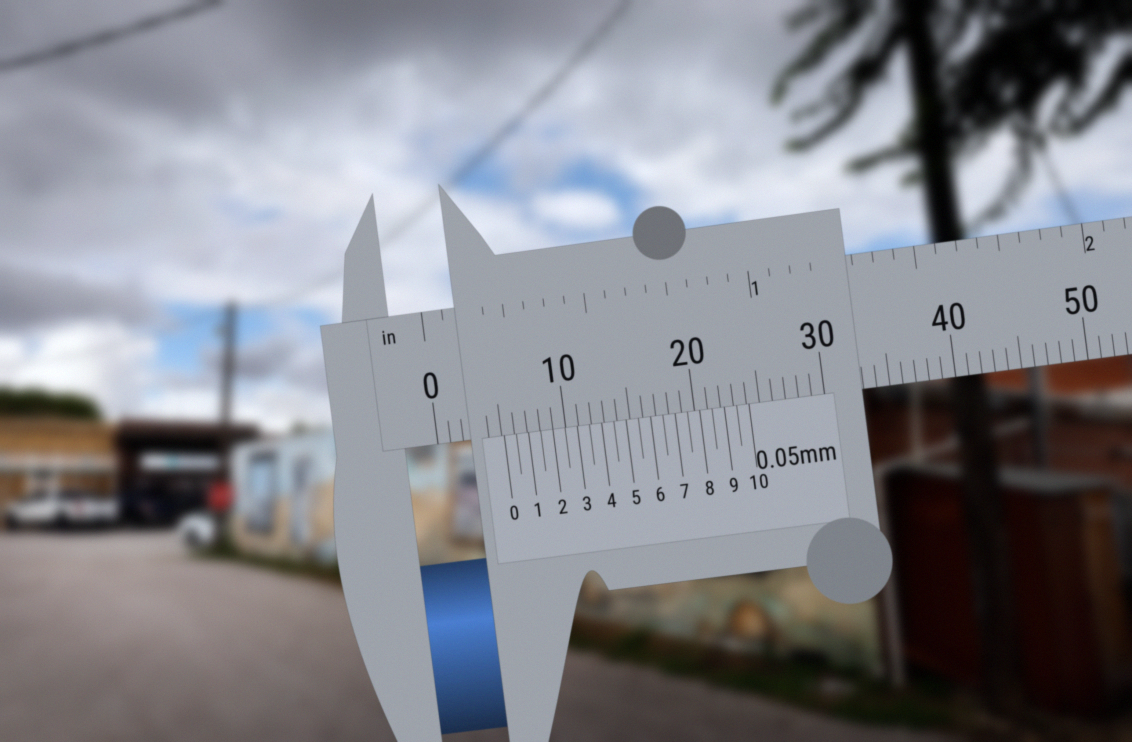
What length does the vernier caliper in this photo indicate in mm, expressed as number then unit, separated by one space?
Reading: 5.2 mm
